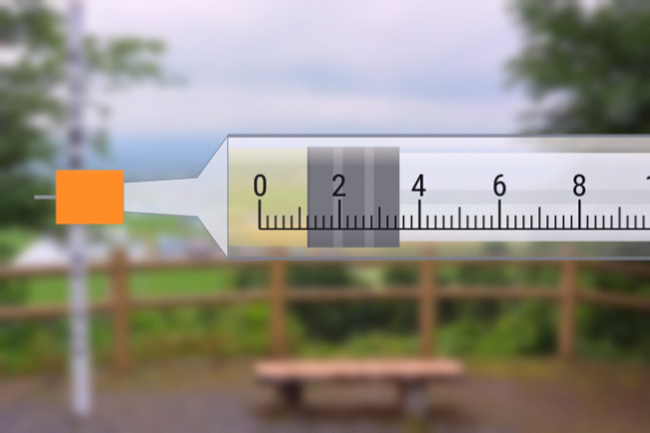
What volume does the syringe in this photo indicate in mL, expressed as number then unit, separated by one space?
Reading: 1.2 mL
